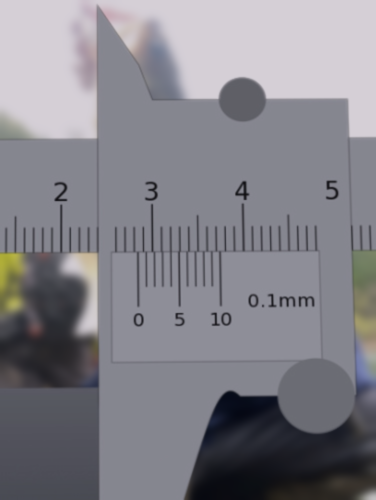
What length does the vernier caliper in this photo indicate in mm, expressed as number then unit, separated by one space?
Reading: 28.4 mm
